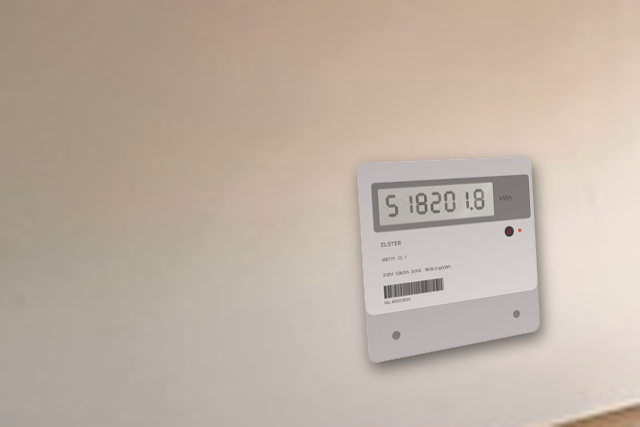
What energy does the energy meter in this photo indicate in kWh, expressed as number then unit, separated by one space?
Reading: 518201.8 kWh
